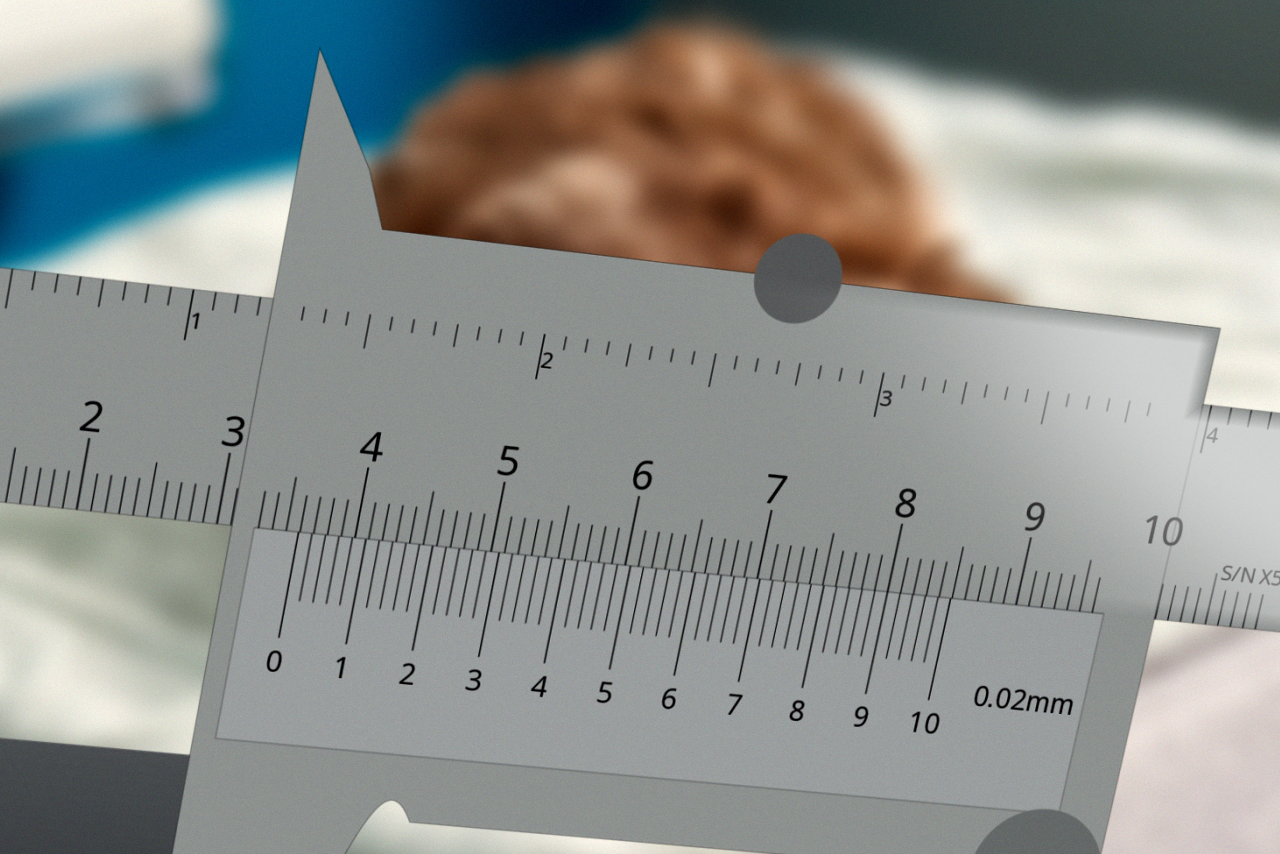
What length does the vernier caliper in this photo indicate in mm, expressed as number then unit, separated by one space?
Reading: 35.9 mm
